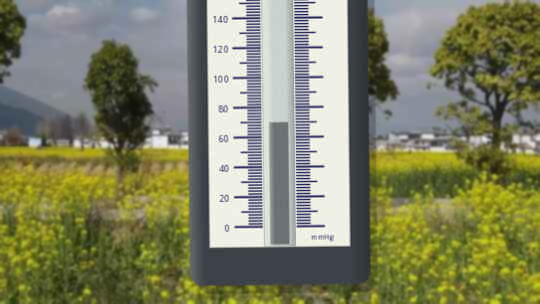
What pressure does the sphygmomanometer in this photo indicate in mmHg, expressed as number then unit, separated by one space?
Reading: 70 mmHg
